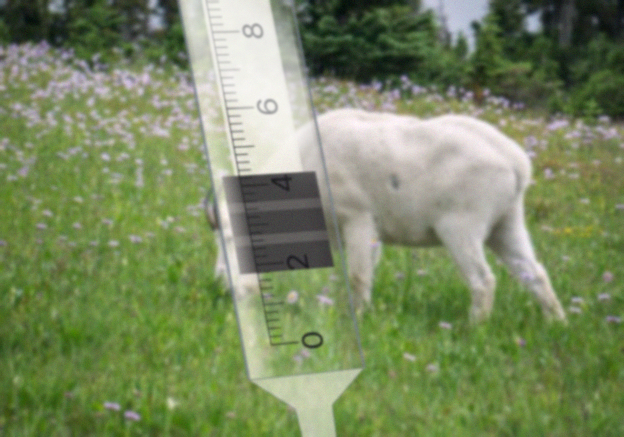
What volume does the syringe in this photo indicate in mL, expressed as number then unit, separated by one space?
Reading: 1.8 mL
